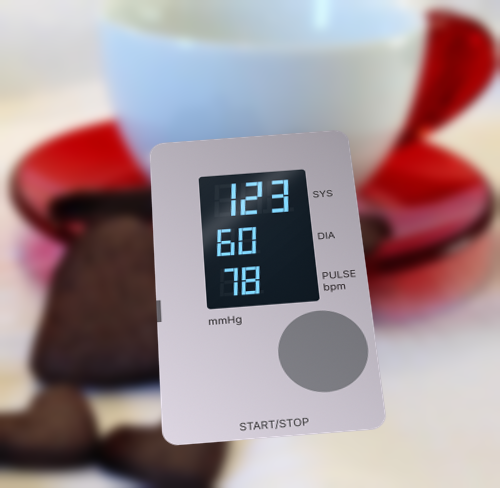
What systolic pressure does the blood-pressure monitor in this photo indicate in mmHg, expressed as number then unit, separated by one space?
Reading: 123 mmHg
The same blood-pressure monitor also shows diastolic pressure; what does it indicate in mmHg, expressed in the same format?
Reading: 60 mmHg
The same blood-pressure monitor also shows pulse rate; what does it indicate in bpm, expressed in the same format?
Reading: 78 bpm
